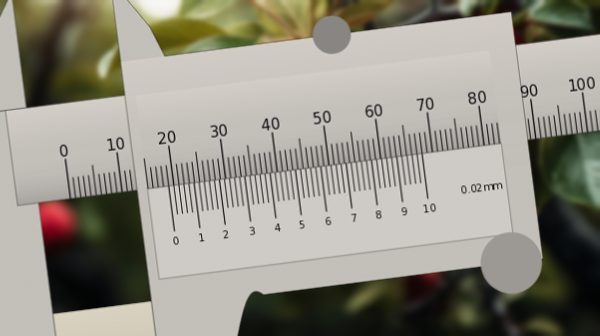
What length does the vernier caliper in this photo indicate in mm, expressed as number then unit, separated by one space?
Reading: 19.0 mm
